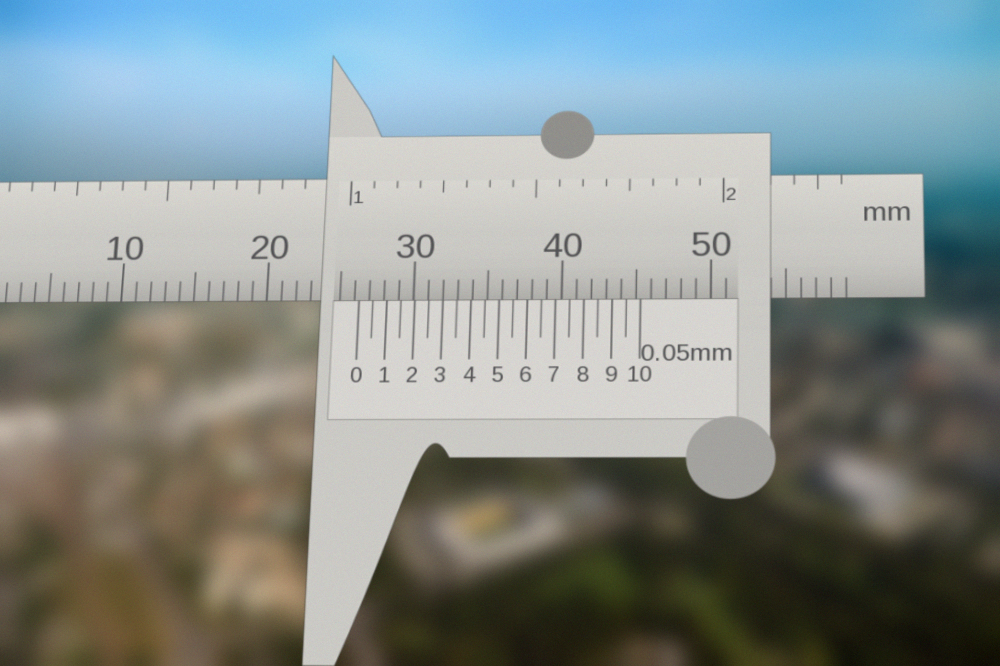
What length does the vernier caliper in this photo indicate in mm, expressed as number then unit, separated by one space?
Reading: 26.3 mm
